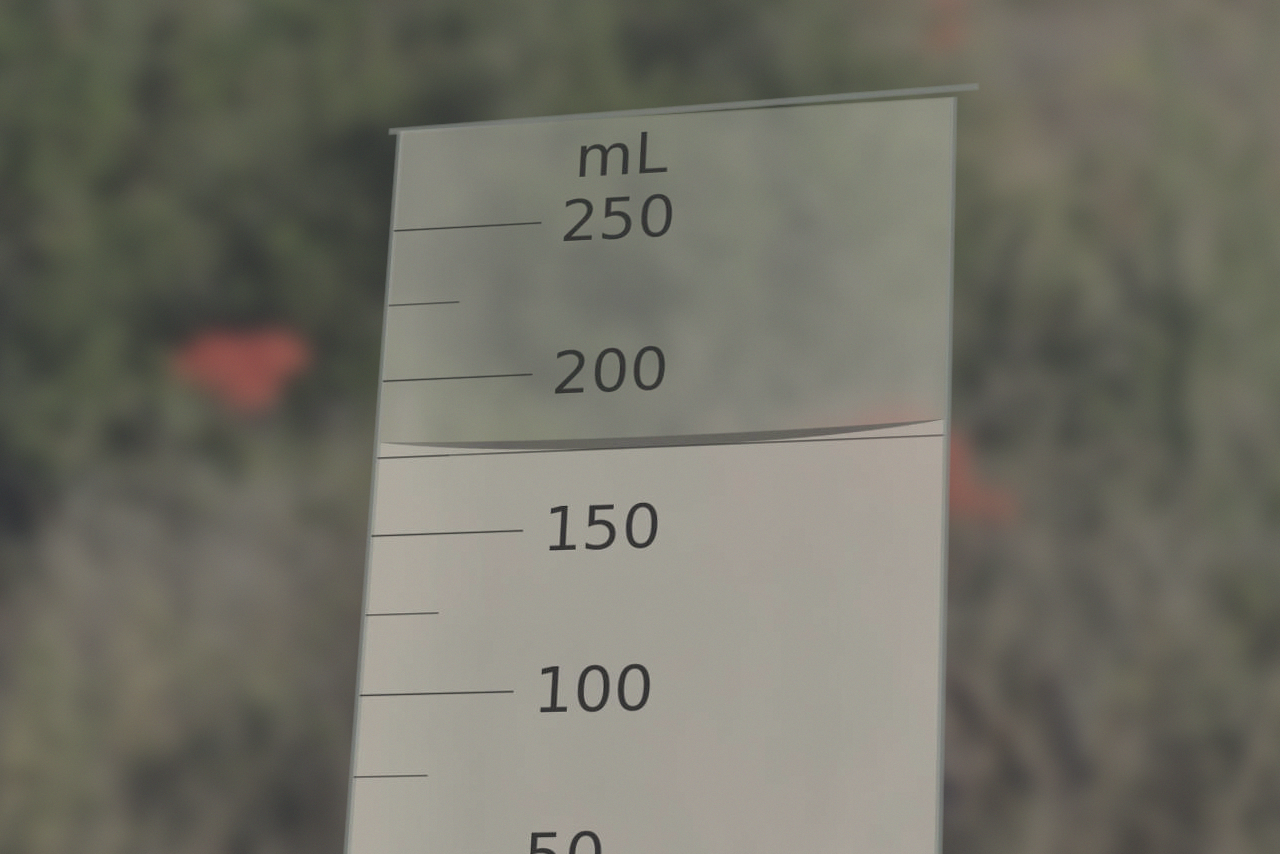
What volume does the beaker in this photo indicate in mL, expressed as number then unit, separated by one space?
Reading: 175 mL
